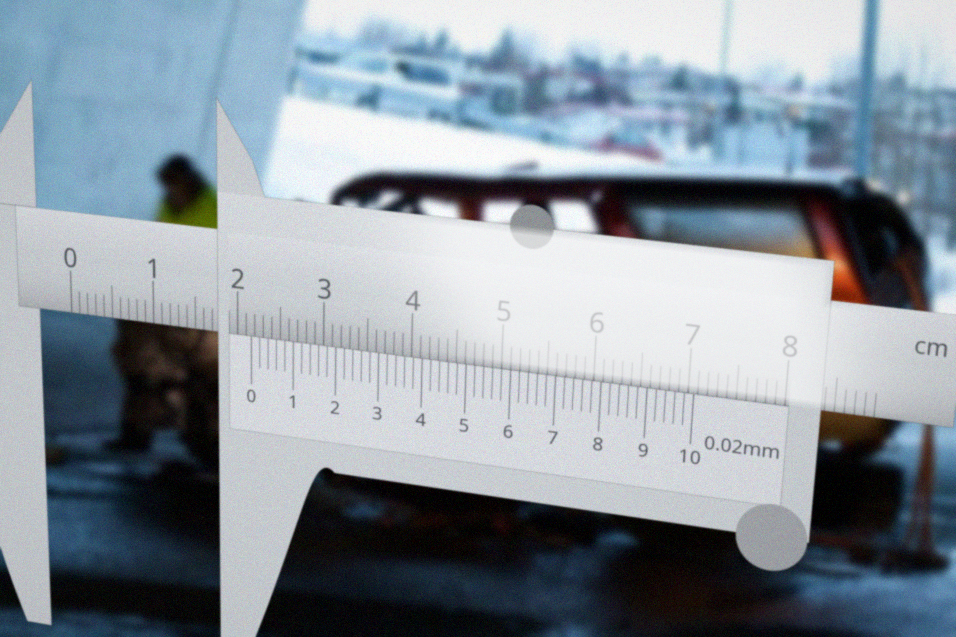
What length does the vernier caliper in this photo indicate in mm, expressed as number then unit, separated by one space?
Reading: 21.6 mm
